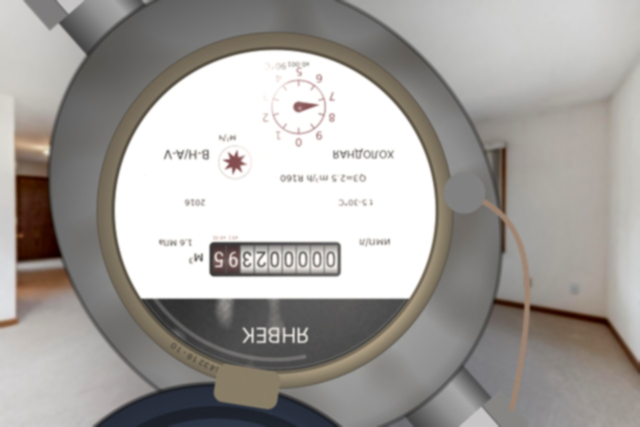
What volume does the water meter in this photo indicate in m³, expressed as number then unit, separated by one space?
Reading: 23.957 m³
